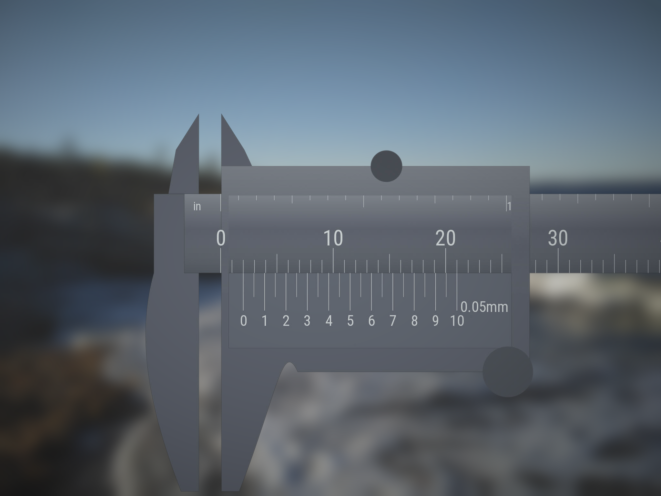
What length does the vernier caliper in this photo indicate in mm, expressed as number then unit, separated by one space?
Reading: 2.0 mm
